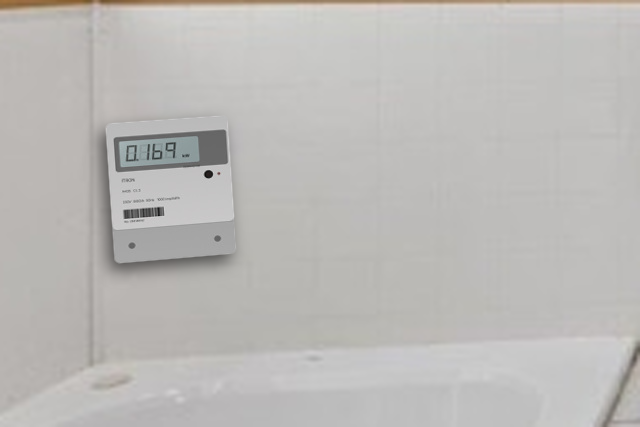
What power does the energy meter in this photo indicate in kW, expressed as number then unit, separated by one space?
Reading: 0.169 kW
